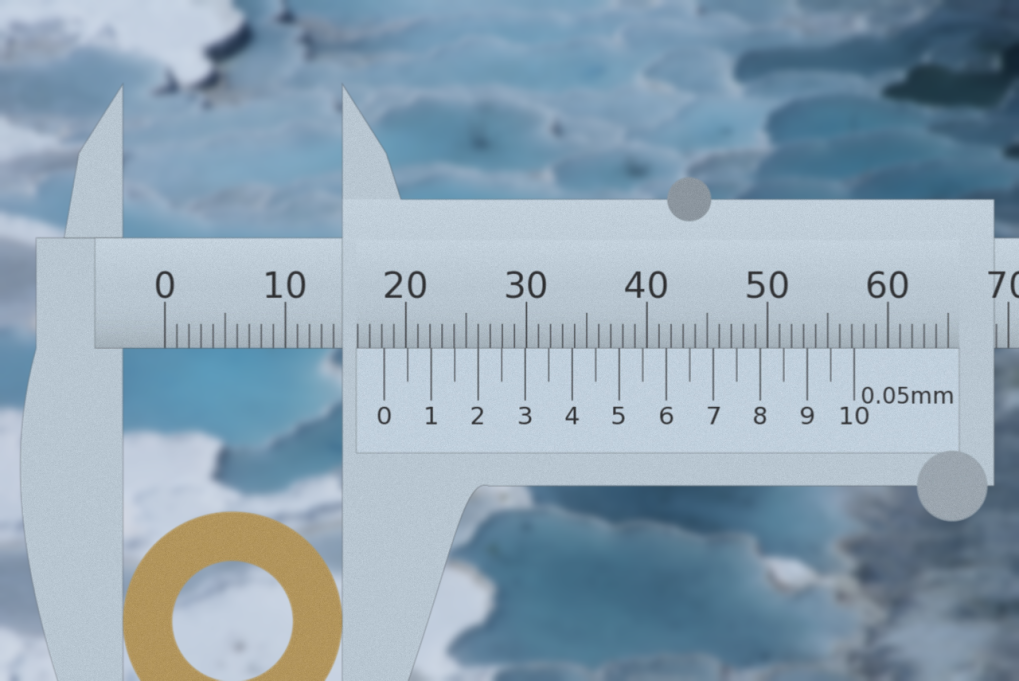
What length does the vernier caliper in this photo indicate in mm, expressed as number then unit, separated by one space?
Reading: 18.2 mm
